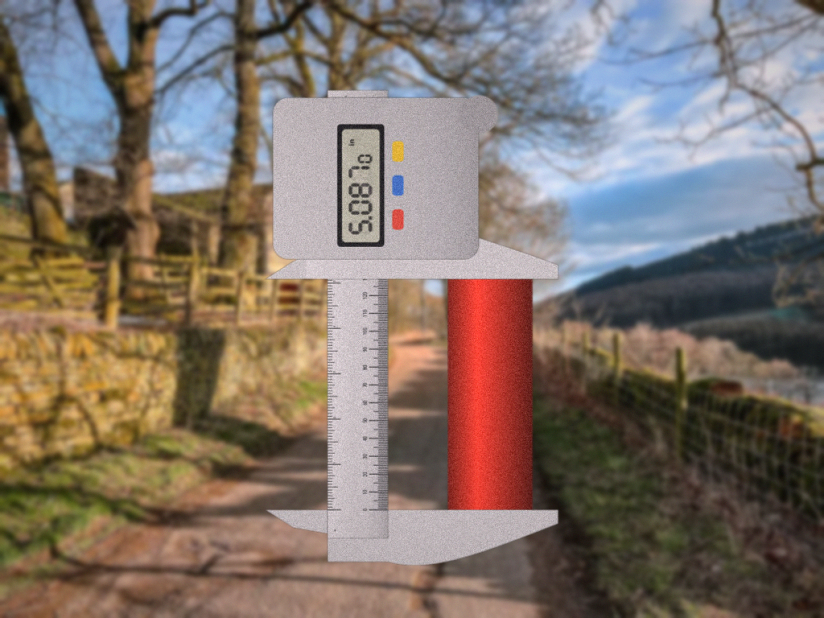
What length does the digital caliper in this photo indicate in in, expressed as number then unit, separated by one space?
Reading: 5.0870 in
